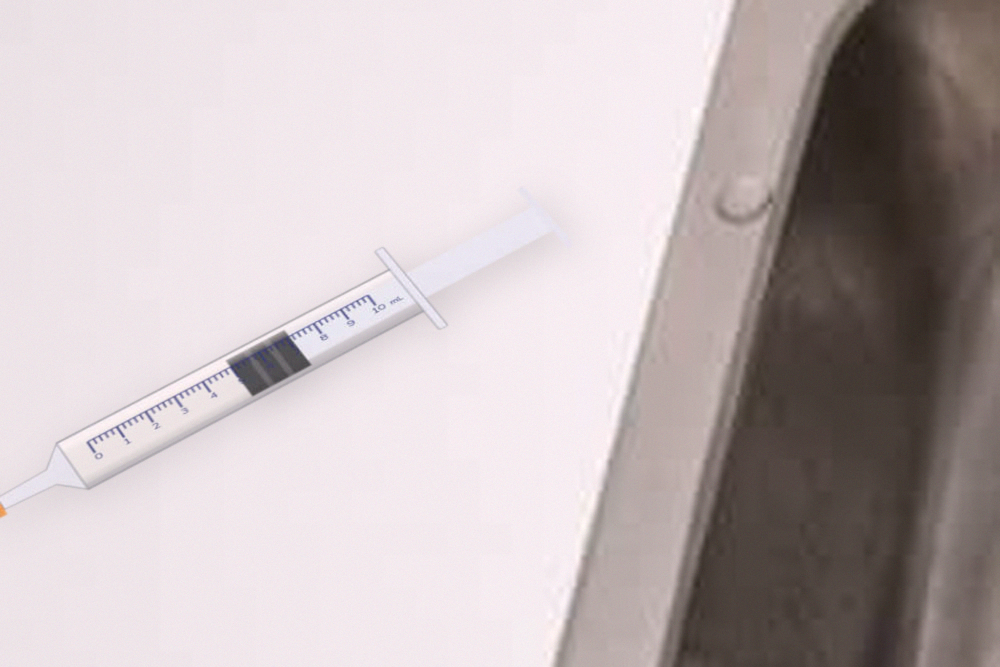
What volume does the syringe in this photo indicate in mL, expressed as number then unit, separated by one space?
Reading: 5 mL
